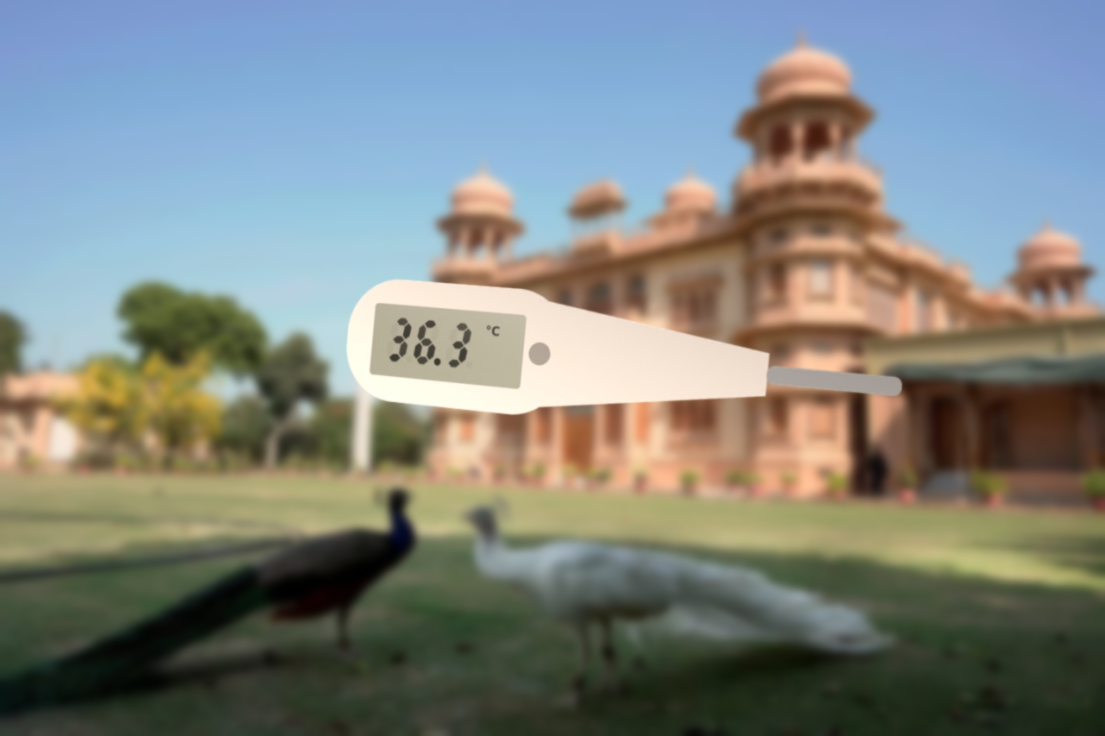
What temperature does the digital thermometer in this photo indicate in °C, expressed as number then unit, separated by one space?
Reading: 36.3 °C
